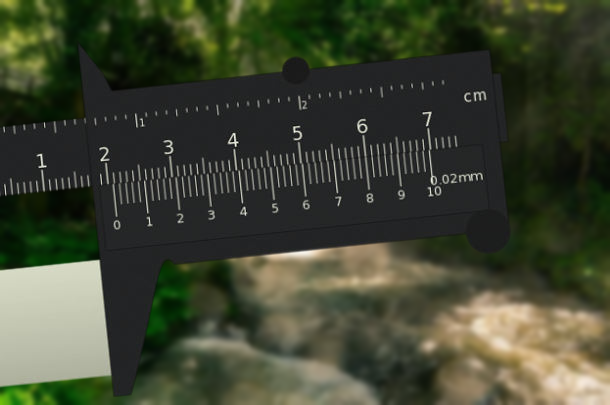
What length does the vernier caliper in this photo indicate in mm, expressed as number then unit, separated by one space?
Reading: 20.8 mm
